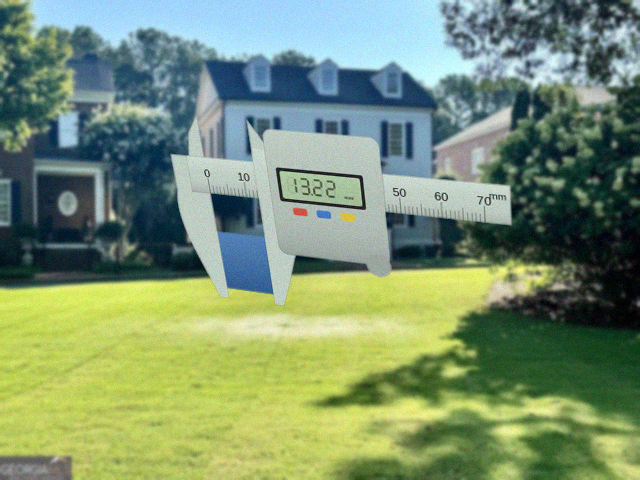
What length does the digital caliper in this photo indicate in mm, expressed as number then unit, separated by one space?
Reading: 13.22 mm
